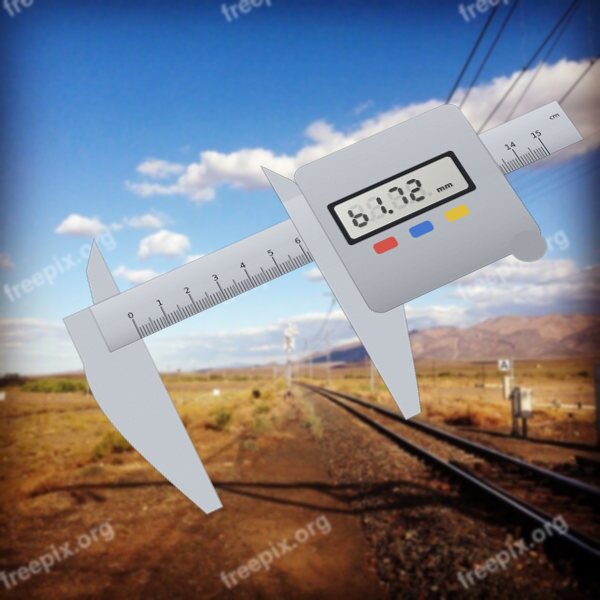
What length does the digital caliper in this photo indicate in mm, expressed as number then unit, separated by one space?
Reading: 61.72 mm
